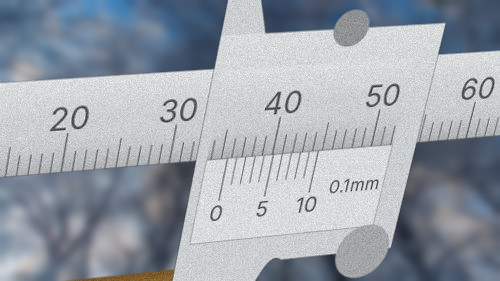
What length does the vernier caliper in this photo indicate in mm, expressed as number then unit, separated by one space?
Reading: 35.6 mm
